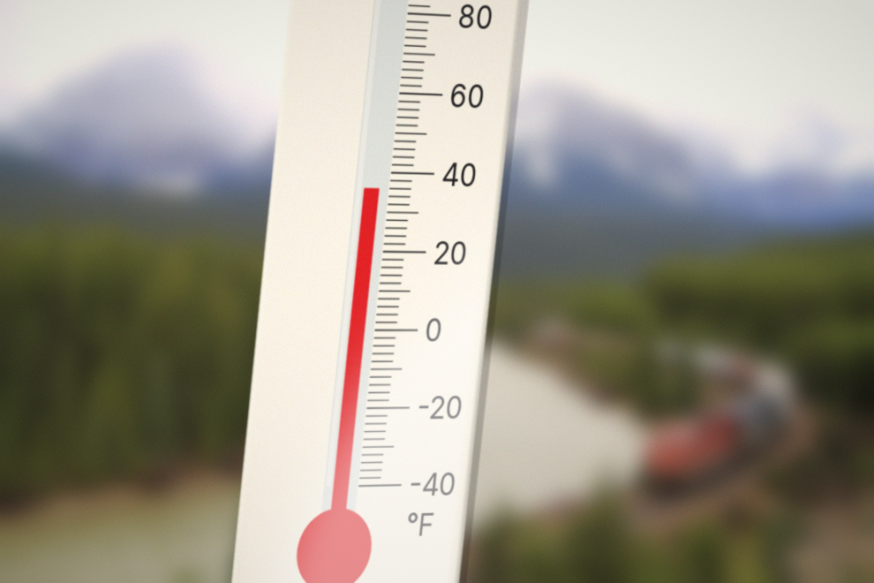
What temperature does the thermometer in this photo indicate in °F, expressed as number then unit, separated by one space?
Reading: 36 °F
